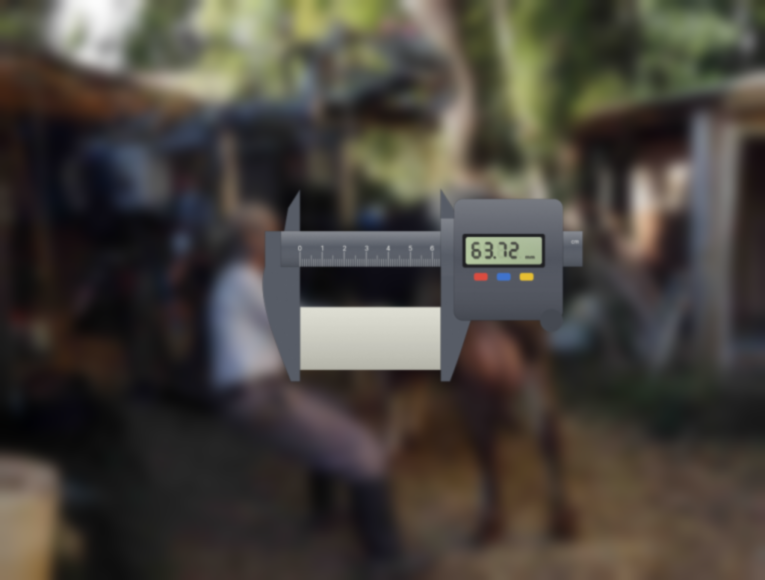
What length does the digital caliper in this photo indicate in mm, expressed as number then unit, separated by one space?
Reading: 63.72 mm
